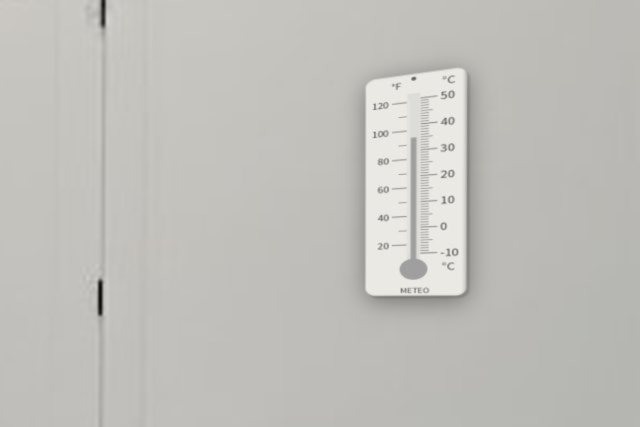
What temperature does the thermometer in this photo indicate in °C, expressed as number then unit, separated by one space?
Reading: 35 °C
